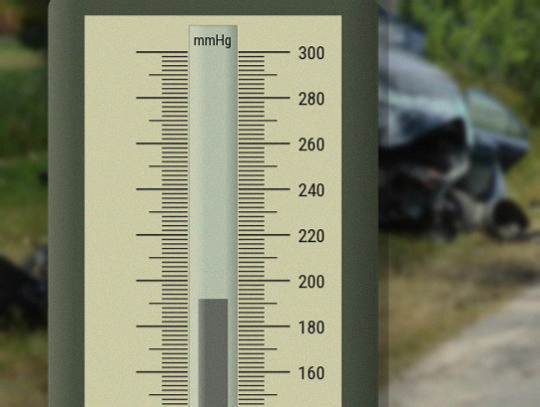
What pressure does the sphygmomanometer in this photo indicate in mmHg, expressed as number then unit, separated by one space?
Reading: 192 mmHg
